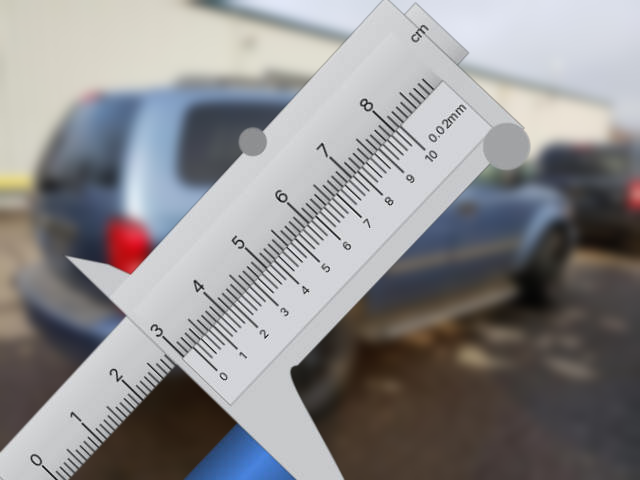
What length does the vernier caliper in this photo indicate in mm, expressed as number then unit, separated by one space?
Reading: 32.2 mm
